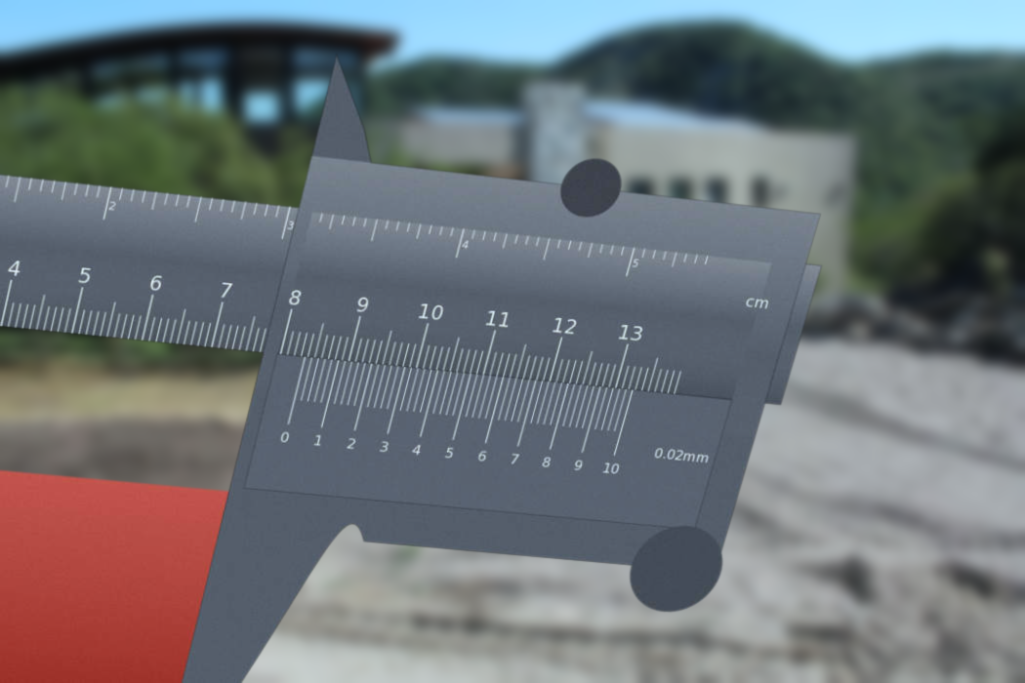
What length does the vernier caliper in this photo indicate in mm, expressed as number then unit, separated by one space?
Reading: 83.6 mm
